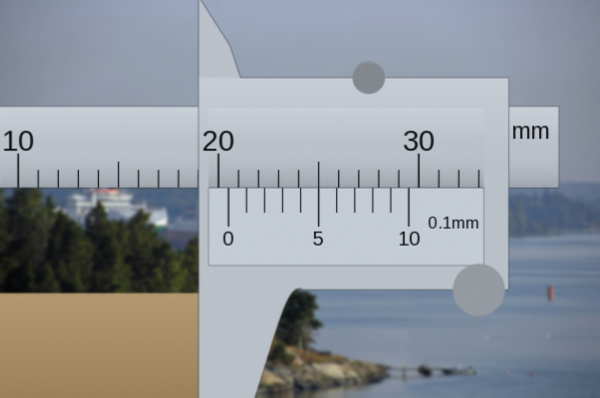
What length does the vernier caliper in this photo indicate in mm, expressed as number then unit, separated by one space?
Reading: 20.5 mm
